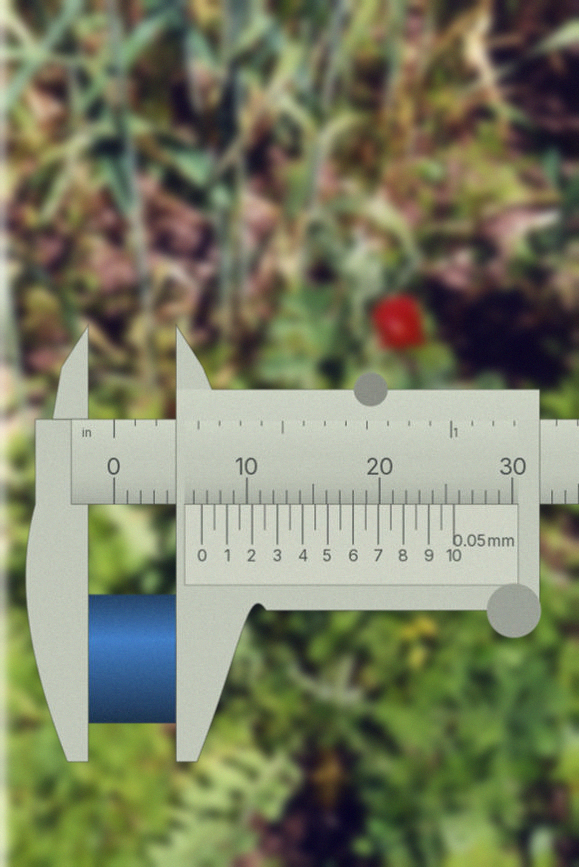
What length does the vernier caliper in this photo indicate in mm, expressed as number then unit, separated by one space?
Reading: 6.6 mm
